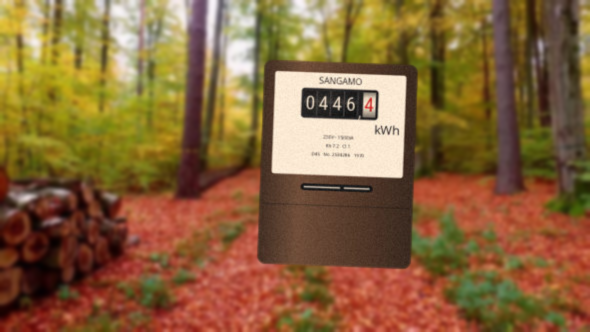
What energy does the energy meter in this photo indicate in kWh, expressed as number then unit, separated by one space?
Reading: 446.4 kWh
